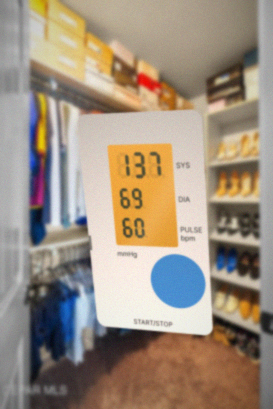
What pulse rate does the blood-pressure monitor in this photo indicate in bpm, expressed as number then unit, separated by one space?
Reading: 60 bpm
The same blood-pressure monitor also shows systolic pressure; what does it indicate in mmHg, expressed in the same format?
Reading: 137 mmHg
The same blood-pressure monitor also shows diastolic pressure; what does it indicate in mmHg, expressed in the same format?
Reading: 69 mmHg
